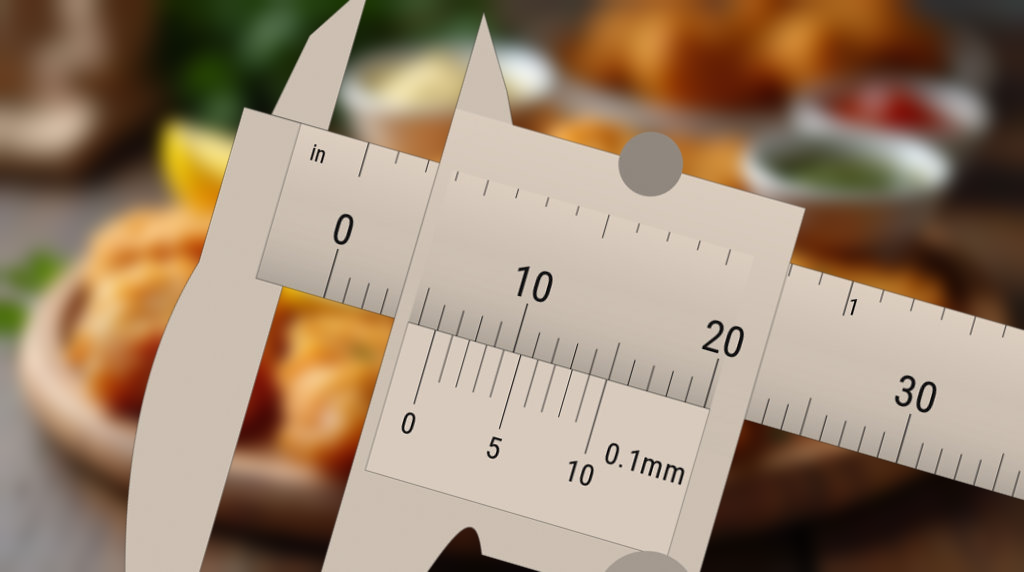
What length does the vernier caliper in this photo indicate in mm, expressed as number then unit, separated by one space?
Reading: 5.9 mm
